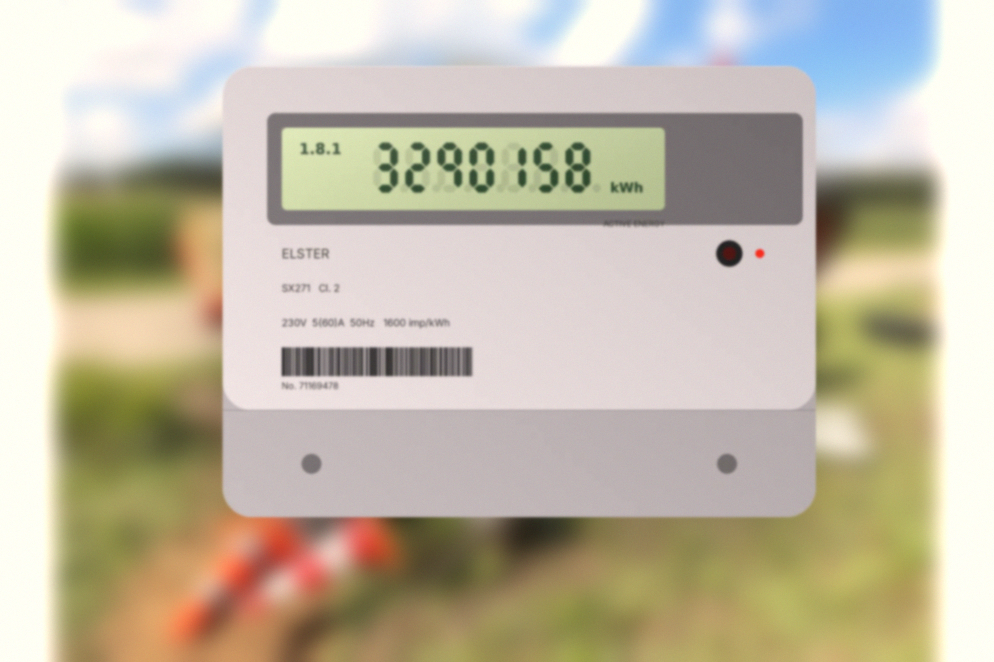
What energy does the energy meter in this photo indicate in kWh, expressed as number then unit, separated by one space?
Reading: 3290158 kWh
